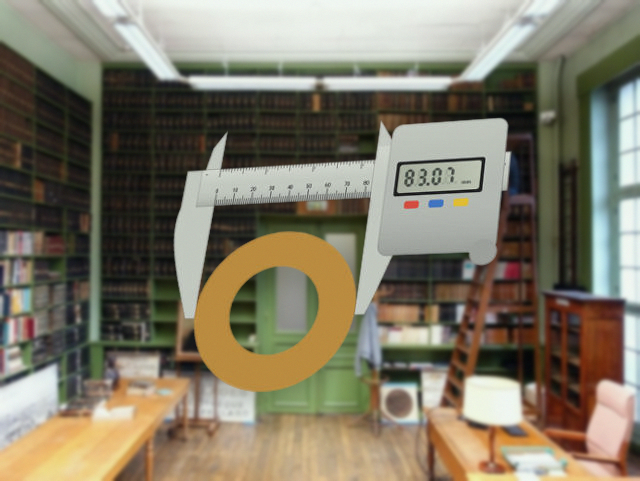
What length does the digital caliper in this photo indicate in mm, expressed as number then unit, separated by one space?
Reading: 83.07 mm
